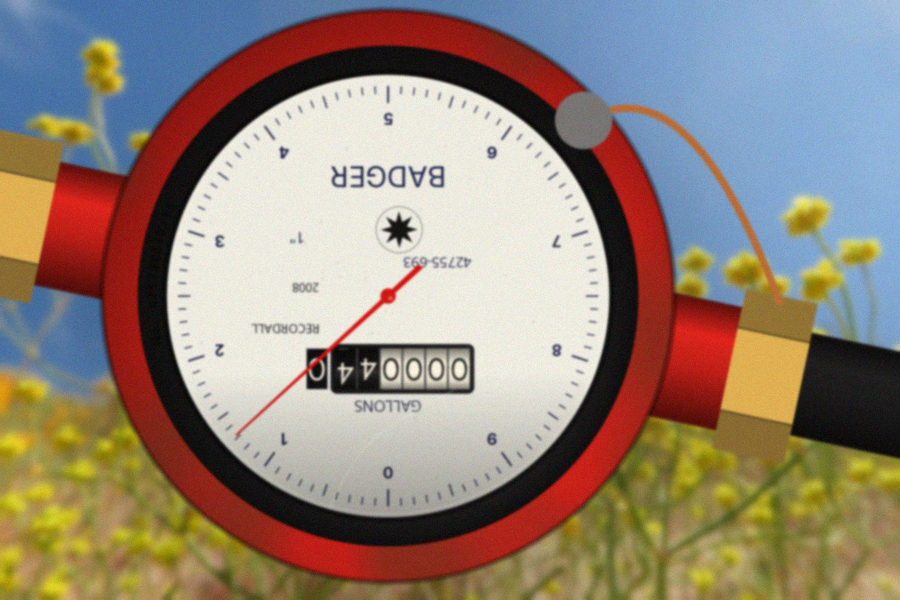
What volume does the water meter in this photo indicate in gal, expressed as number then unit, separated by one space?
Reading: 441.3 gal
